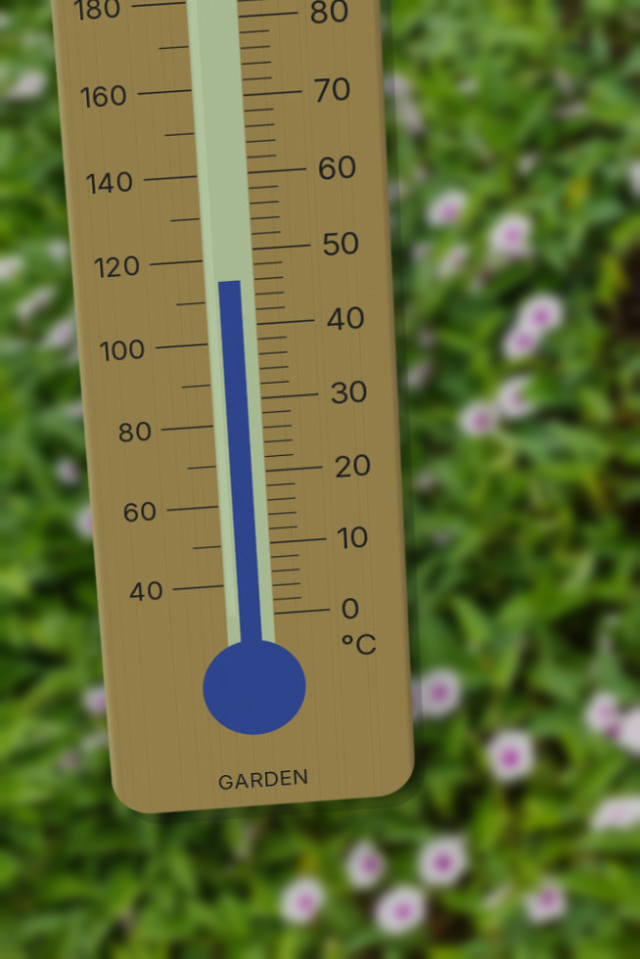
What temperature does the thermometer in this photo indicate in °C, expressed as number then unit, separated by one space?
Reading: 46 °C
